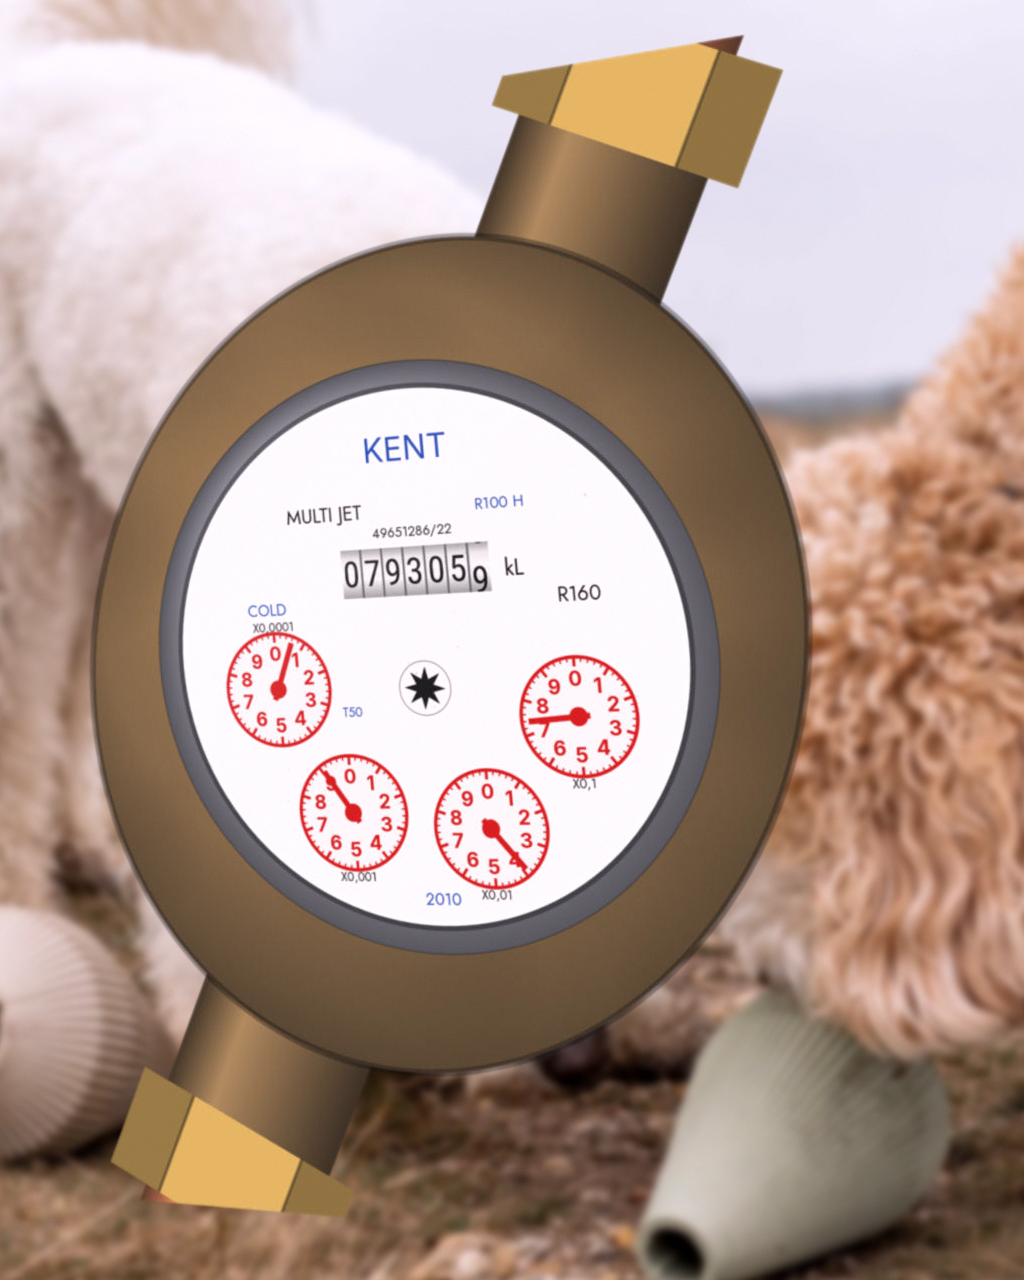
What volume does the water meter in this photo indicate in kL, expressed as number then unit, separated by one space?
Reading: 793058.7390 kL
